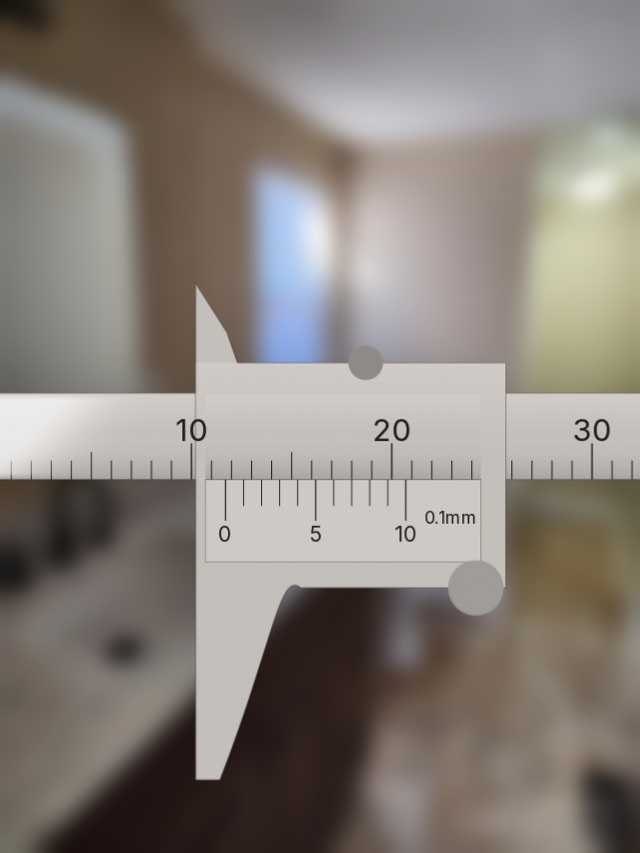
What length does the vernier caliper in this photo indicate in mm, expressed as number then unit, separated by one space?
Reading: 11.7 mm
